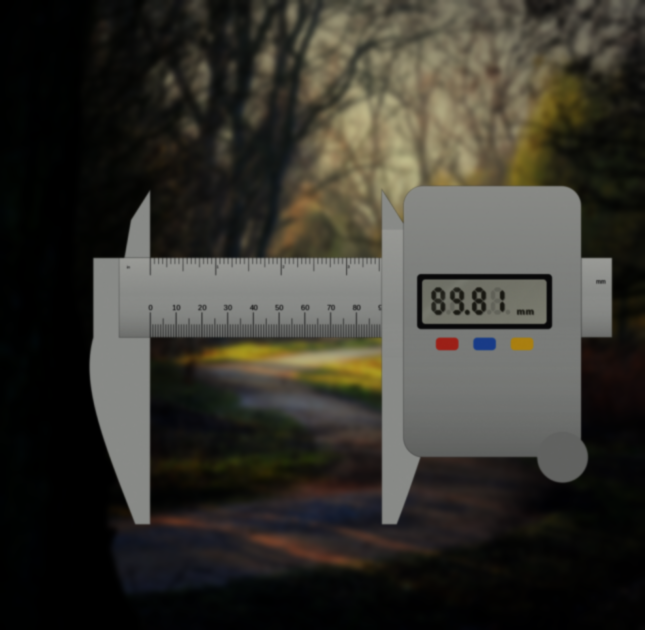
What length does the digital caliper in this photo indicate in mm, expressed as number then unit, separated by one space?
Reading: 89.81 mm
